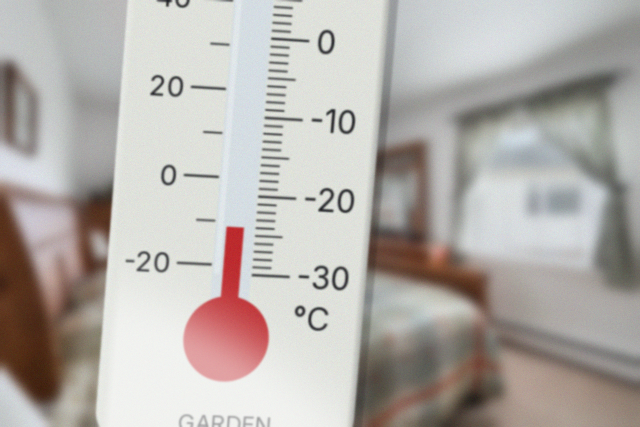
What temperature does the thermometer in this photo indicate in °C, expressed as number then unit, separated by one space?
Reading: -24 °C
